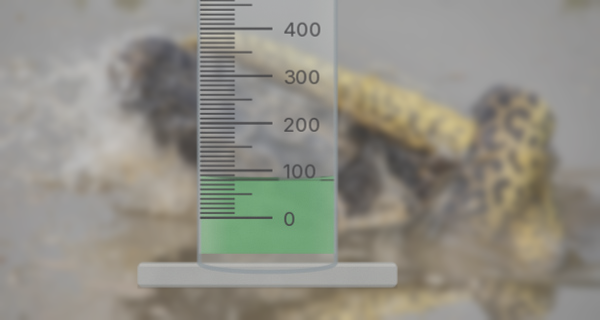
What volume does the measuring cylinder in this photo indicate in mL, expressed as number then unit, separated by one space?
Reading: 80 mL
